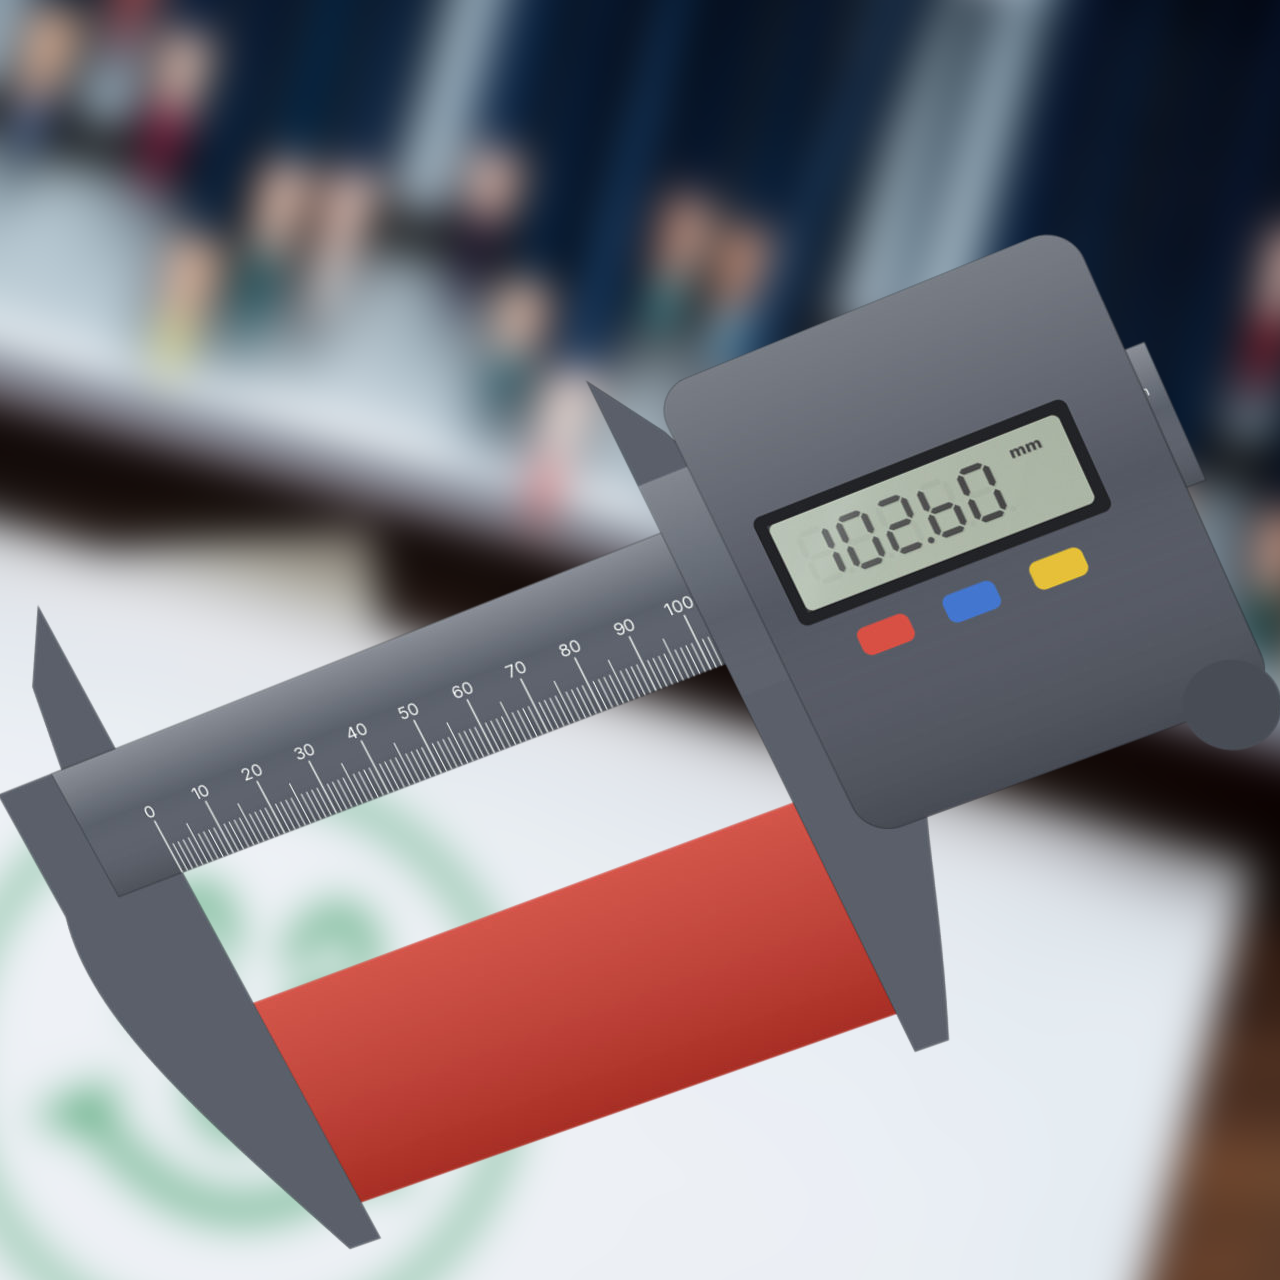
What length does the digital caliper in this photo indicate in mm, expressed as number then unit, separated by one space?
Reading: 102.60 mm
